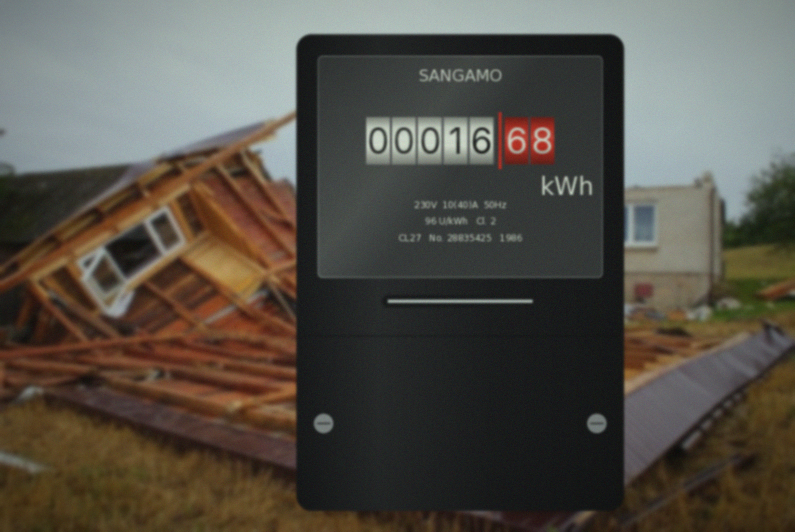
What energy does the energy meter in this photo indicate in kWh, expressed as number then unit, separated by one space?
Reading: 16.68 kWh
